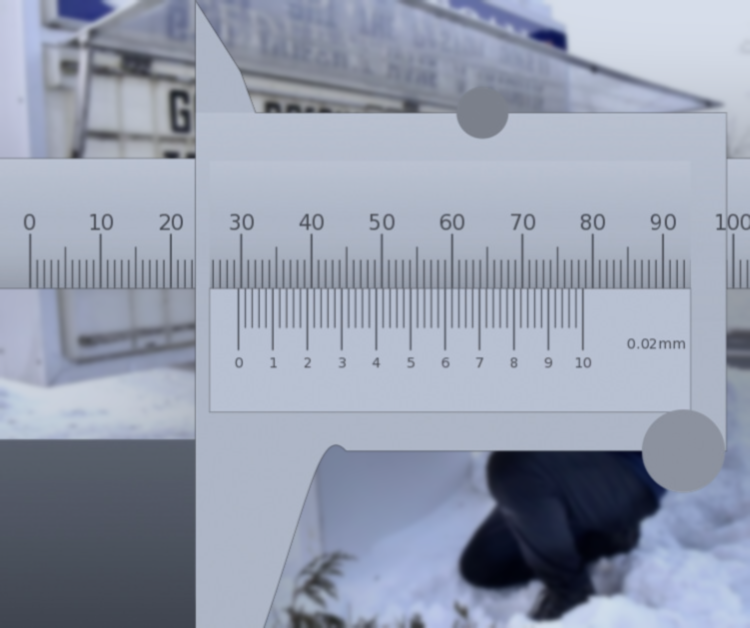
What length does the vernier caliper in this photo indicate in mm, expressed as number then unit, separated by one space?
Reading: 29.6 mm
